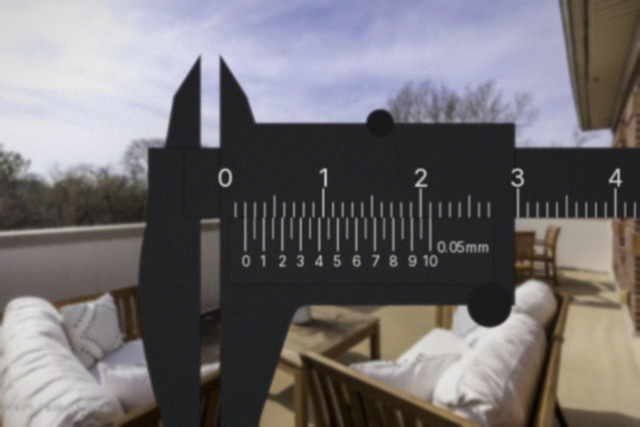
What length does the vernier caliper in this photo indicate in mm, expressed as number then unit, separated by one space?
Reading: 2.0 mm
